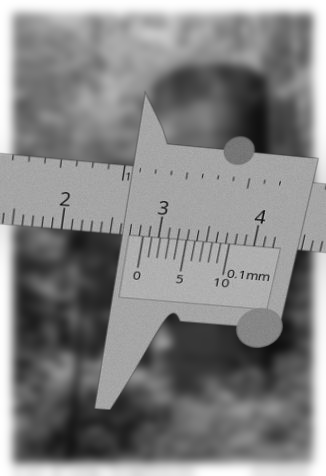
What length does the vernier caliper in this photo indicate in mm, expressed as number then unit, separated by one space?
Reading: 28.4 mm
